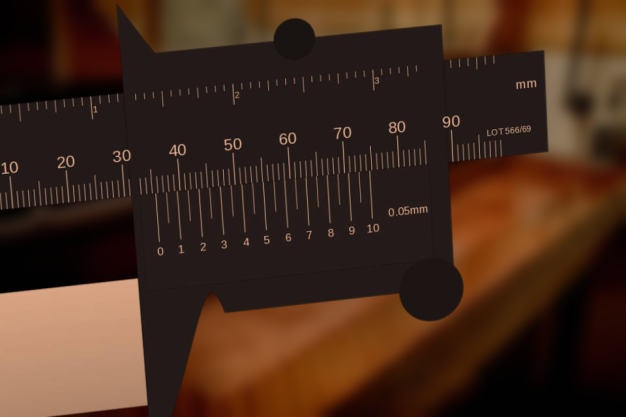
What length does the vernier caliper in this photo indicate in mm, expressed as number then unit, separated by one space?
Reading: 35.6 mm
